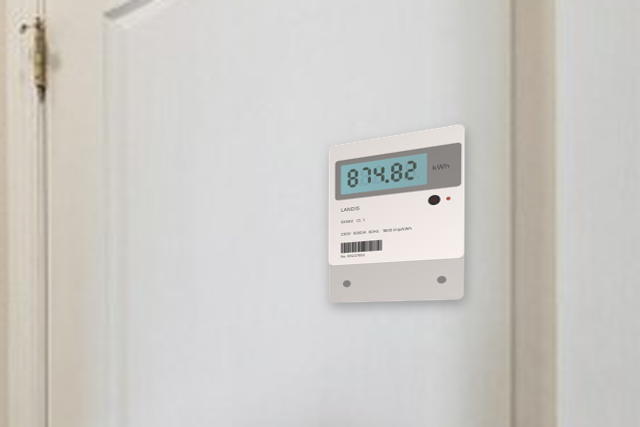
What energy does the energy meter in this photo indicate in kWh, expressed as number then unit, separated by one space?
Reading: 874.82 kWh
